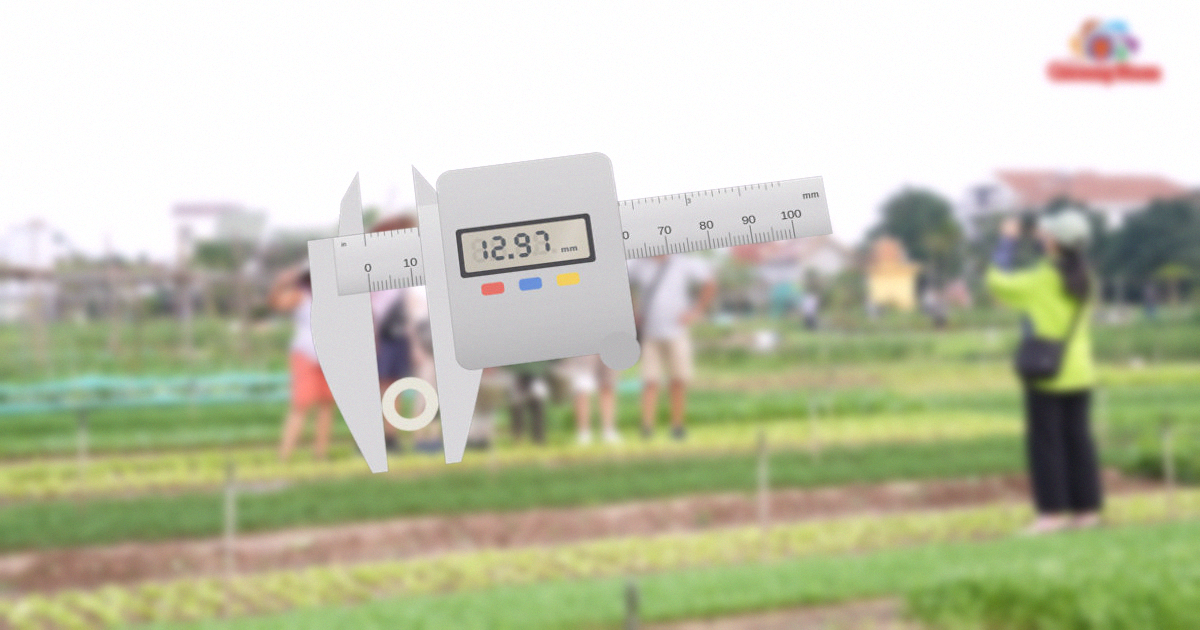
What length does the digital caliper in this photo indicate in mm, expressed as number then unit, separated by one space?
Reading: 12.97 mm
